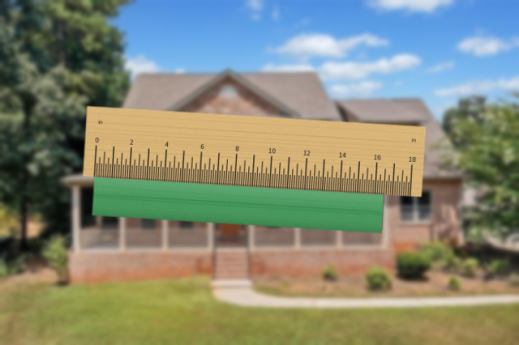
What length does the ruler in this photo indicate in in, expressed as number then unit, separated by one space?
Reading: 16.5 in
